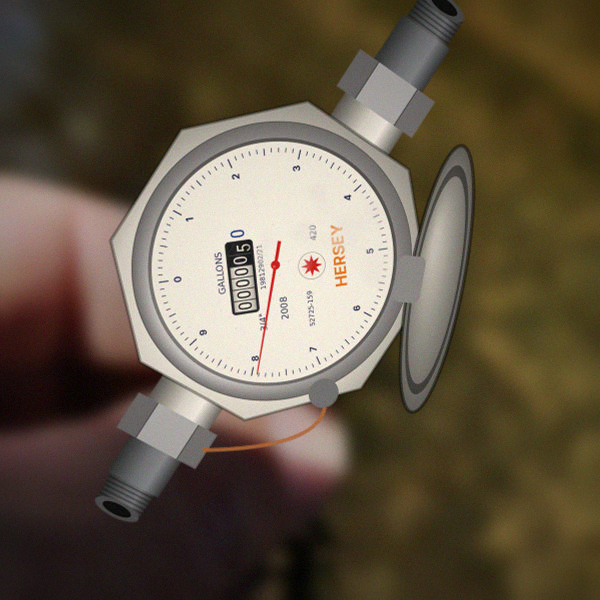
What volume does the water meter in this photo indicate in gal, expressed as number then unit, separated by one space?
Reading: 47.9 gal
